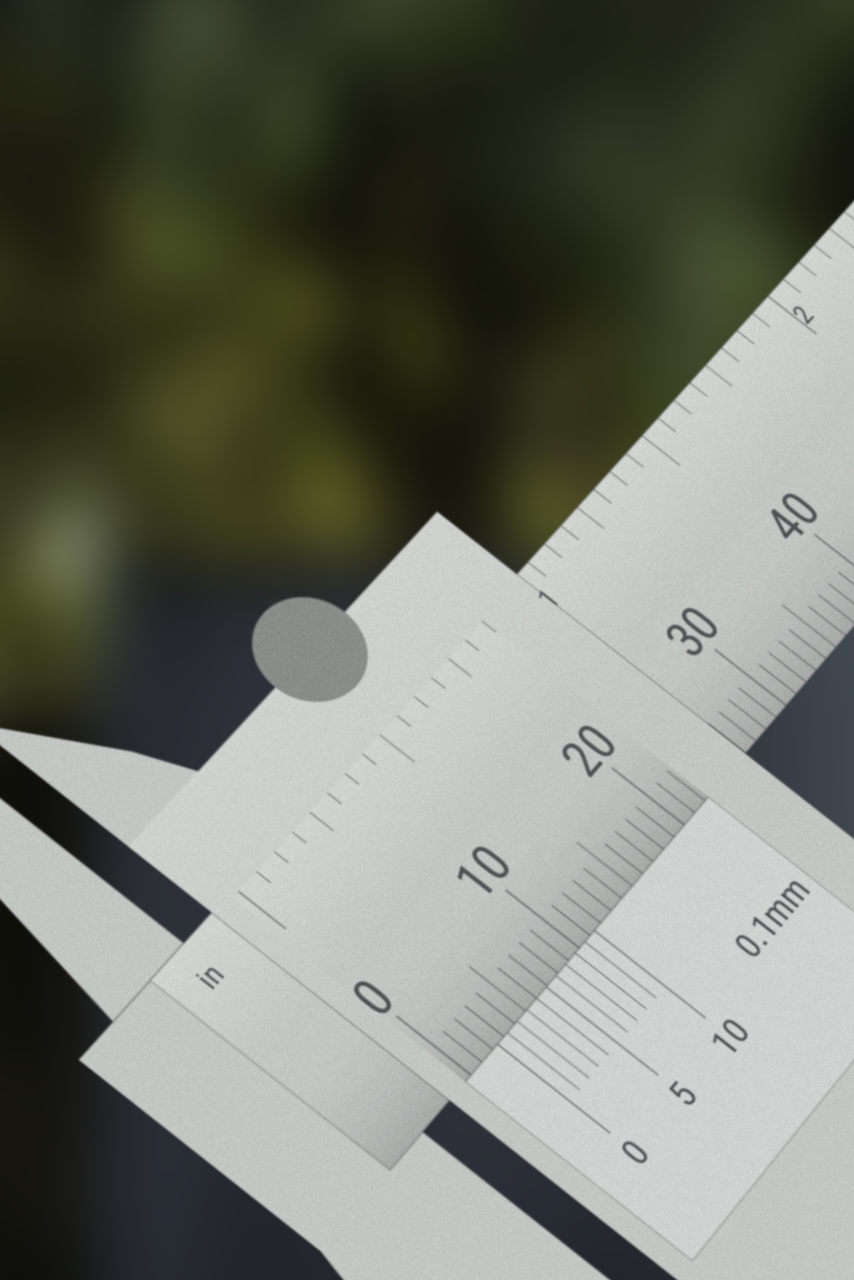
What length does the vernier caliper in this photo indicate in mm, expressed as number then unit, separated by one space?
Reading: 2.4 mm
